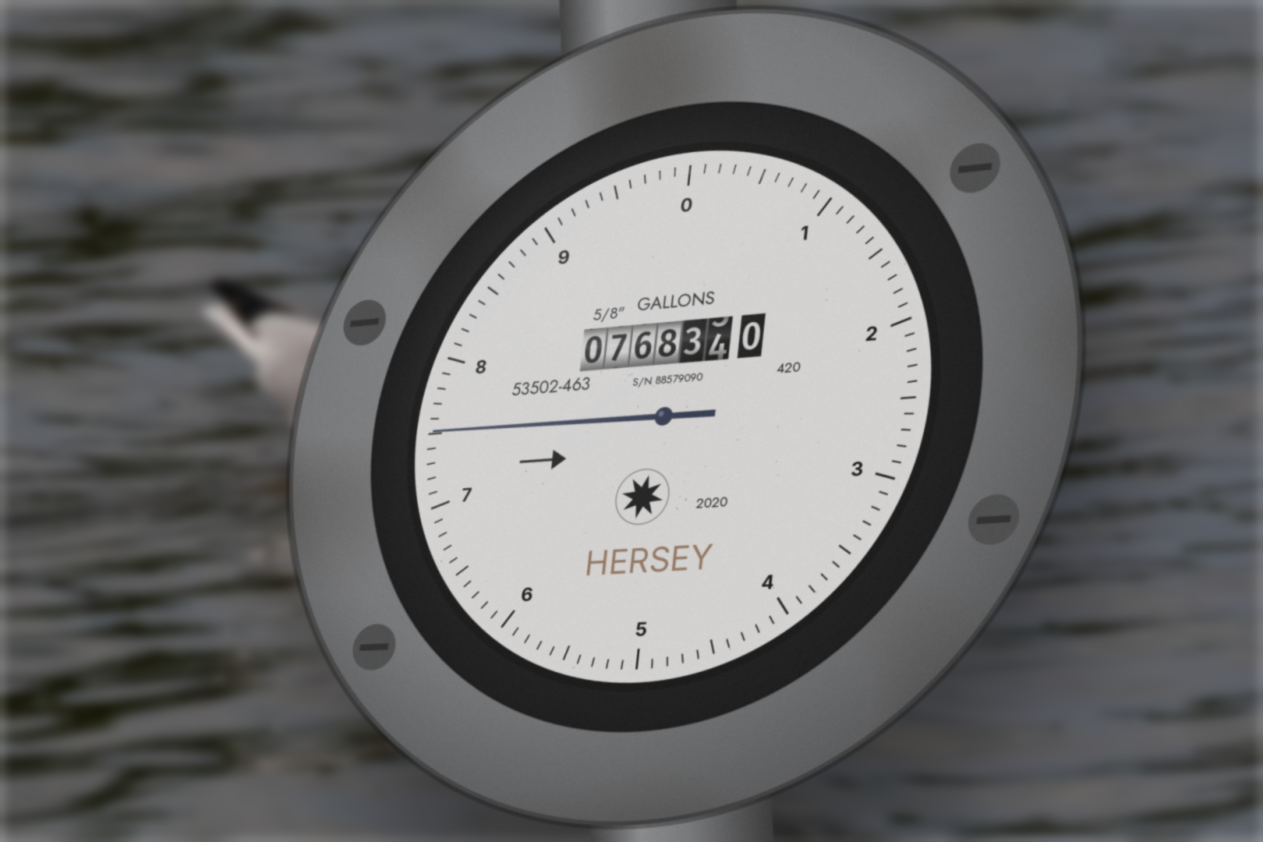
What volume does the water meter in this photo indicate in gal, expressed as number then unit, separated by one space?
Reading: 768337.5 gal
